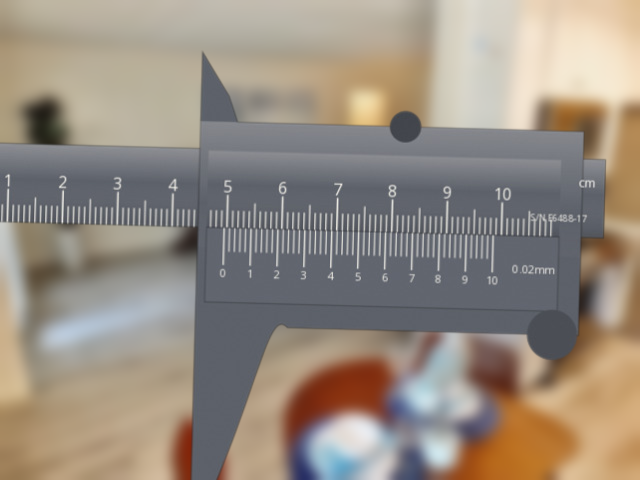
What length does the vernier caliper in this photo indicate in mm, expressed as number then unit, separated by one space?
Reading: 49.5 mm
